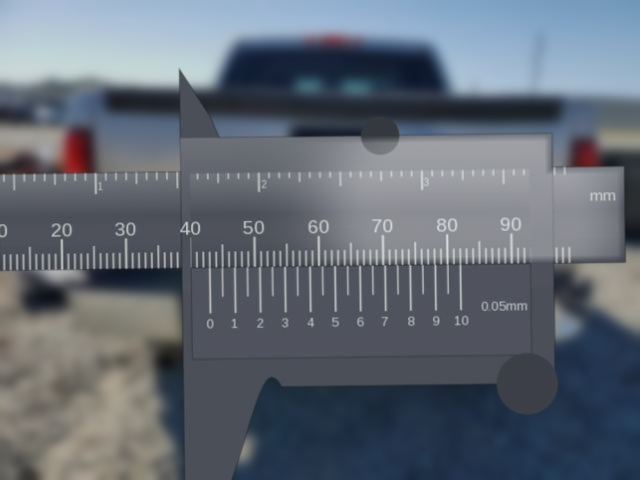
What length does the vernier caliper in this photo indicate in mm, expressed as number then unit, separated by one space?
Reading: 43.0 mm
